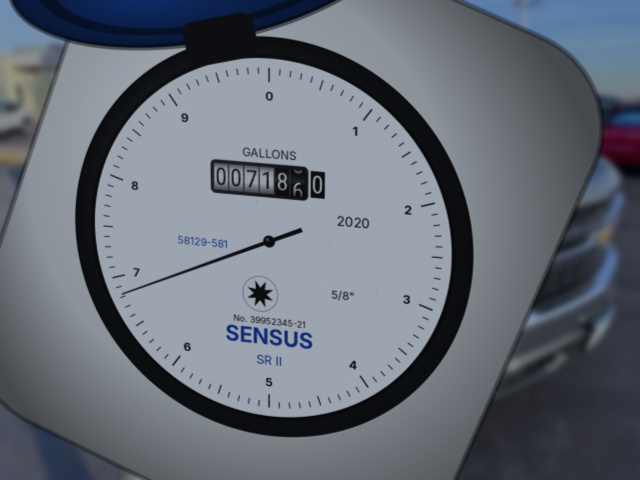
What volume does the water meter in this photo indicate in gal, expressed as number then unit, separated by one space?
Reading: 71856.8 gal
